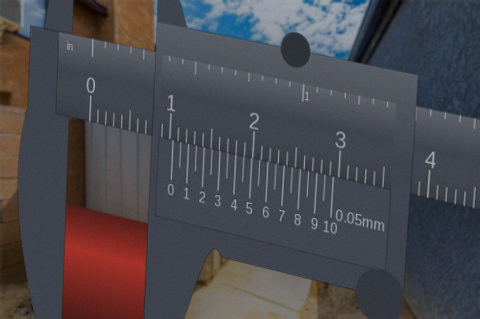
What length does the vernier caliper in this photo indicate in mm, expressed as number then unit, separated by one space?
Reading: 10.4 mm
